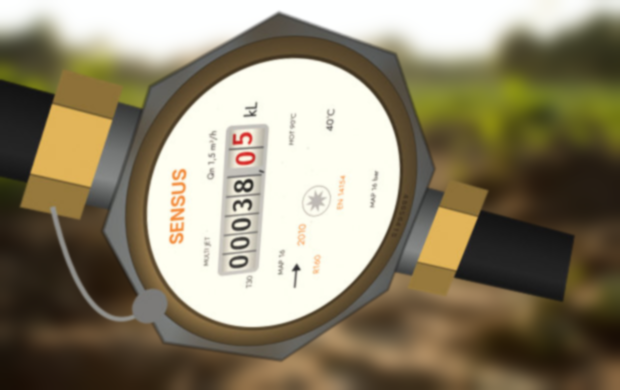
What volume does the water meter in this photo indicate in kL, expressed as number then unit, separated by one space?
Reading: 38.05 kL
